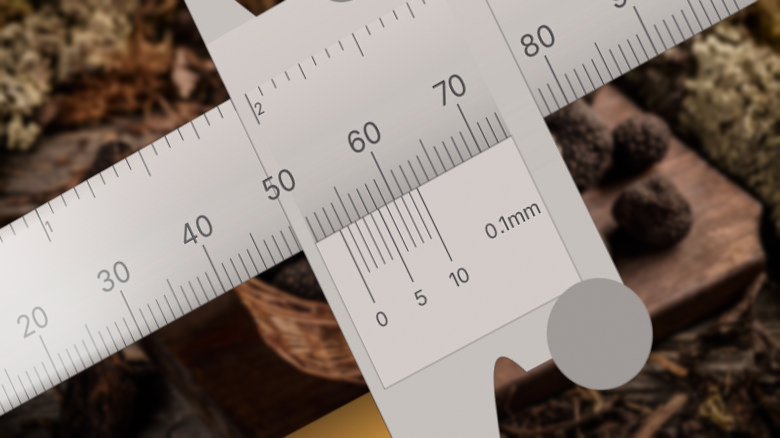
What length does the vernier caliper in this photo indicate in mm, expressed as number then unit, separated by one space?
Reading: 53.6 mm
